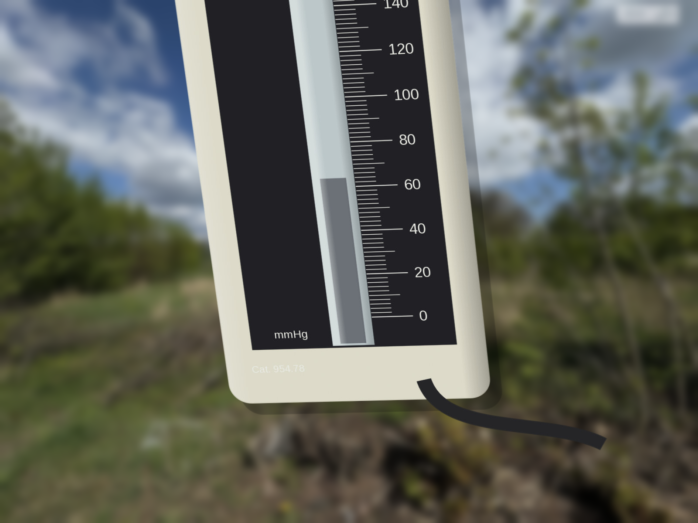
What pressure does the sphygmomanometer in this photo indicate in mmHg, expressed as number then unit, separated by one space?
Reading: 64 mmHg
